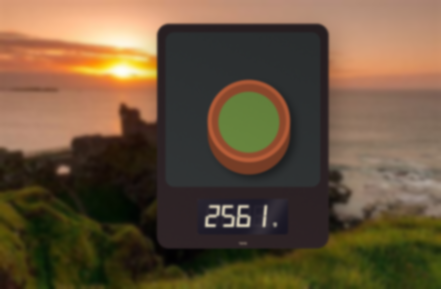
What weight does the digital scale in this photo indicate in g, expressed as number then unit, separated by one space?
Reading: 2561 g
